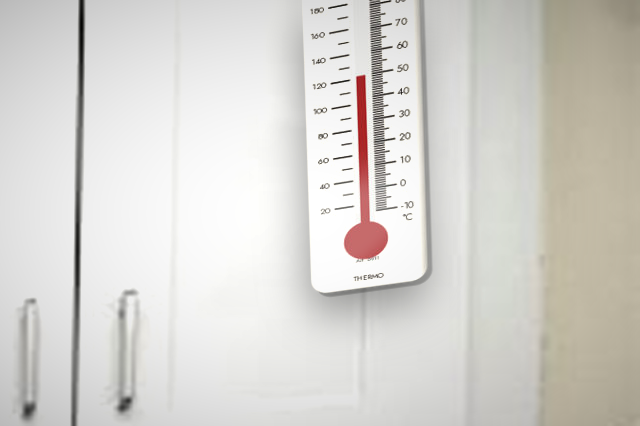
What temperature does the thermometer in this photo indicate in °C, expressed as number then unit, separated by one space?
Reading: 50 °C
